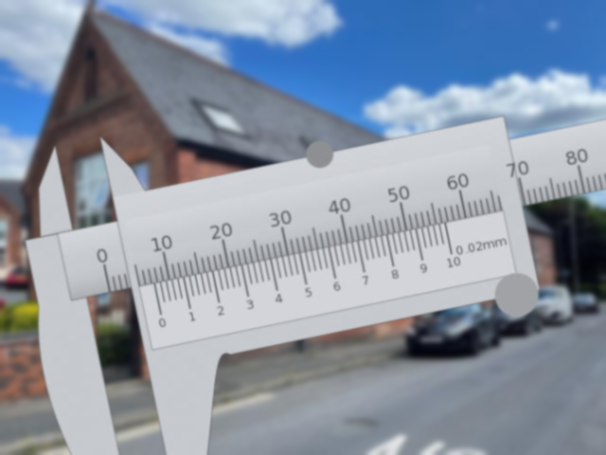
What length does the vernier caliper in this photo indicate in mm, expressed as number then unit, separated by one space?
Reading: 7.5 mm
